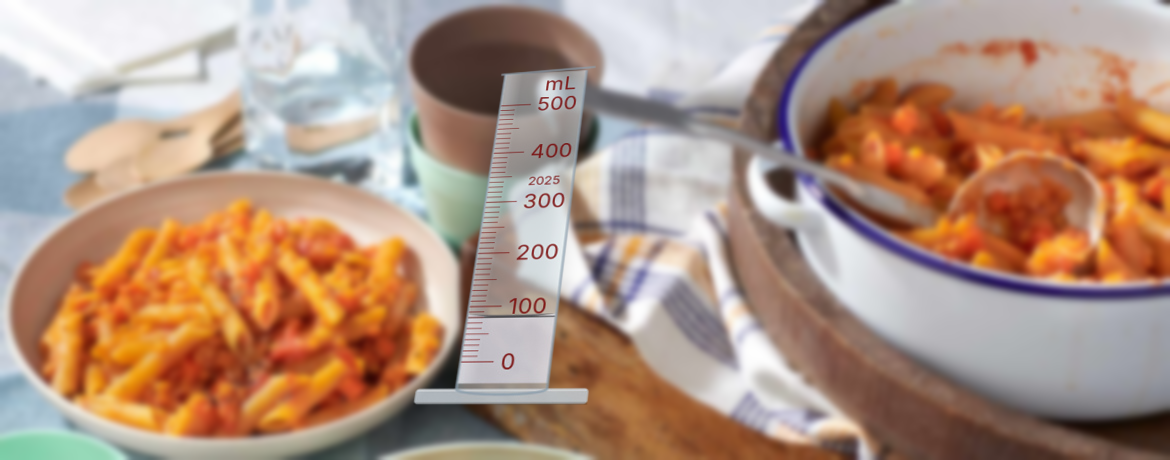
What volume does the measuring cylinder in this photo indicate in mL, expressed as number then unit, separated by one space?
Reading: 80 mL
